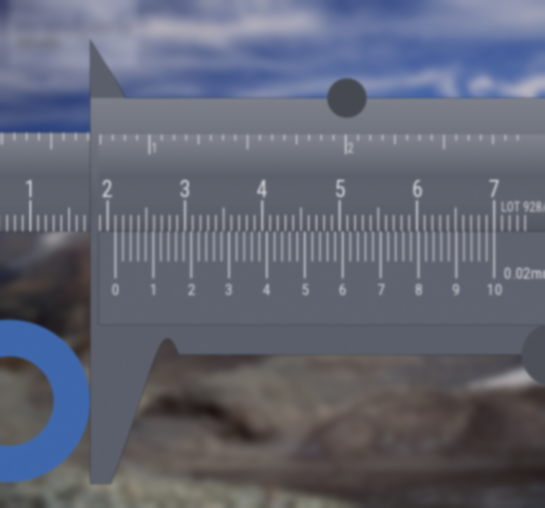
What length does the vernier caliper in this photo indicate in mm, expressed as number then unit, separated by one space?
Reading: 21.0 mm
